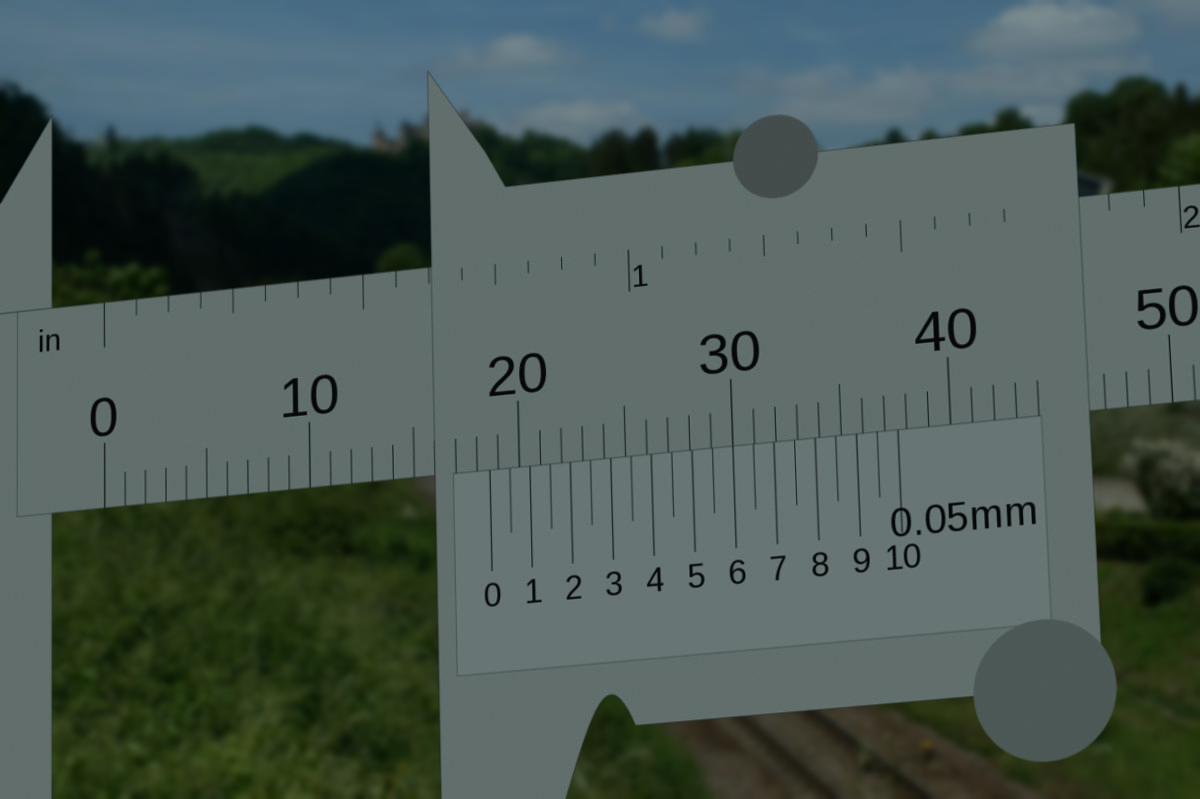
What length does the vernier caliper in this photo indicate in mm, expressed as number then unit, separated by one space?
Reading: 18.6 mm
